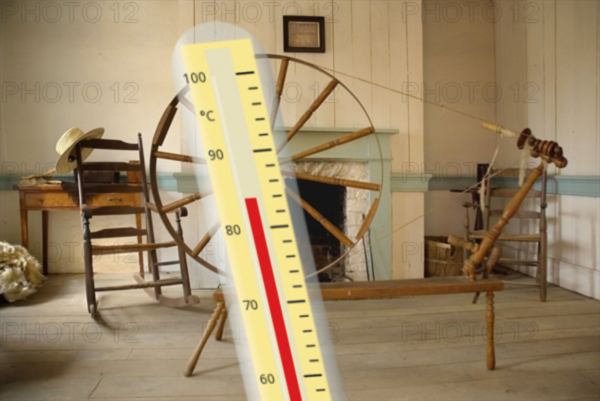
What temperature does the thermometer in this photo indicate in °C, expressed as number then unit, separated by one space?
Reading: 84 °C
